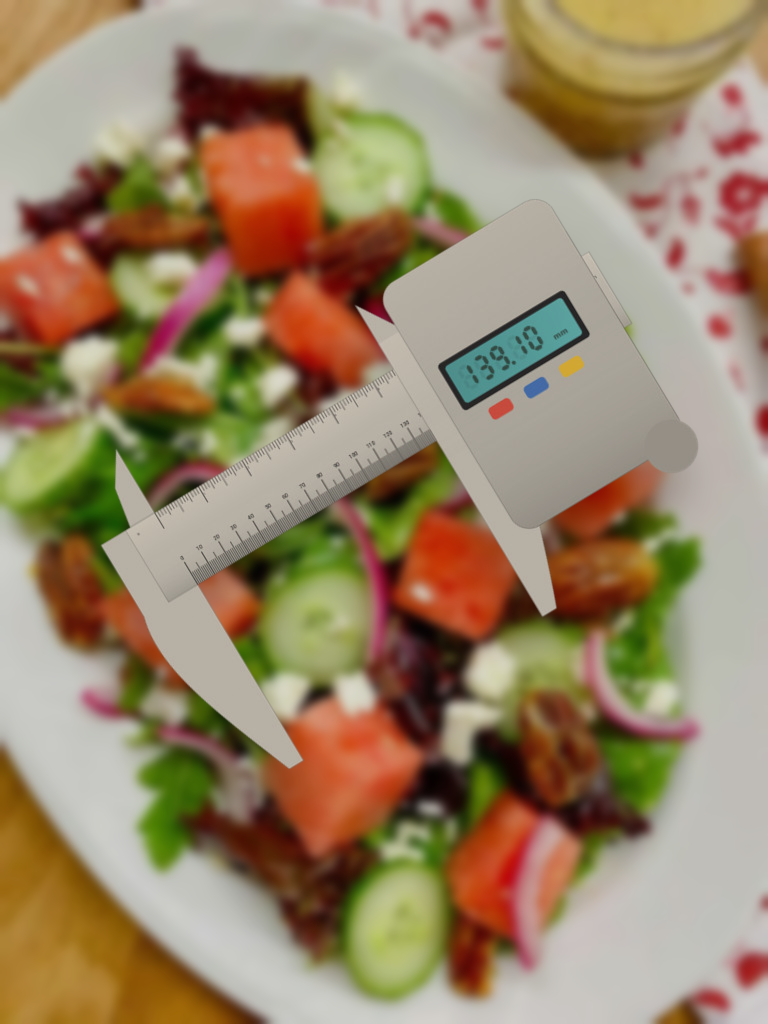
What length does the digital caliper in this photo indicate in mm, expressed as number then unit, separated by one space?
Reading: 139.10 mm
